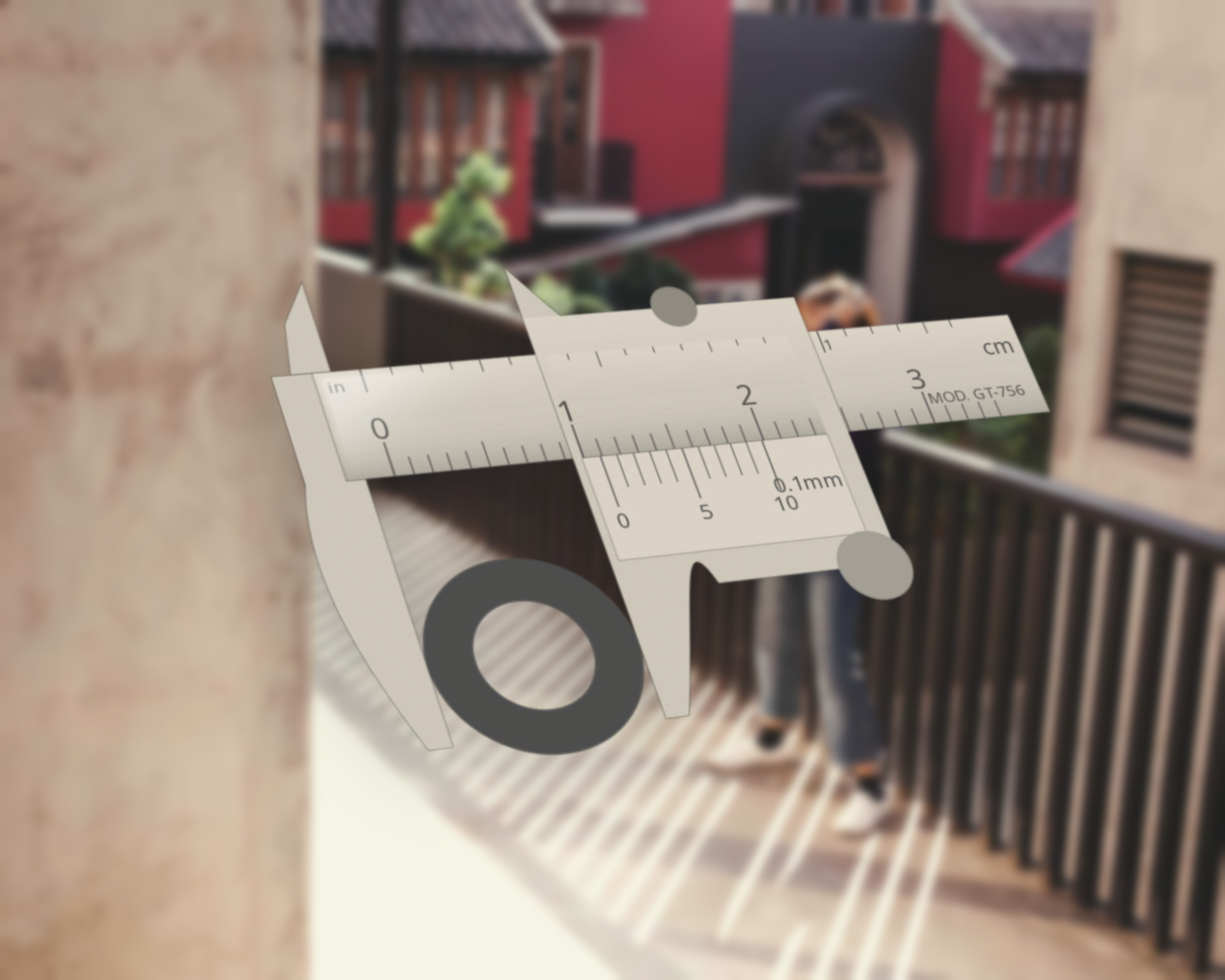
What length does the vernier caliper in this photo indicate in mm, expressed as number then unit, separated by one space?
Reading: 10.9 mm
